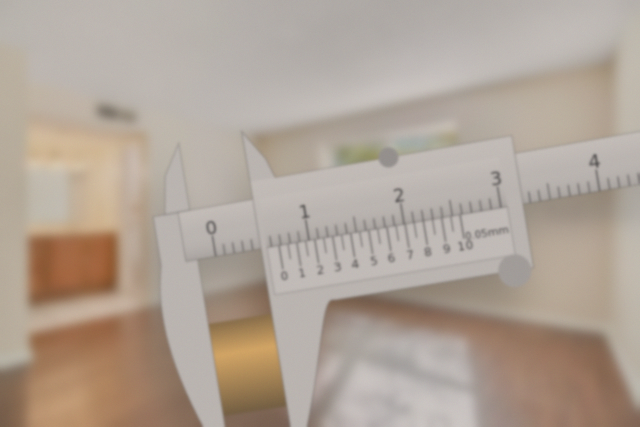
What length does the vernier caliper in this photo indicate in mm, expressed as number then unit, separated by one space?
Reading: 6.8 mm
